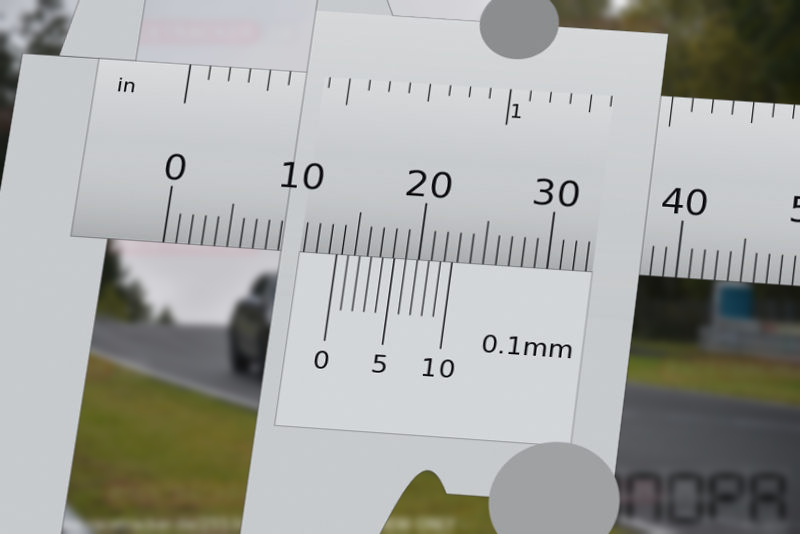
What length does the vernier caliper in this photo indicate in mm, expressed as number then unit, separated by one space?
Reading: 13.6 mm
